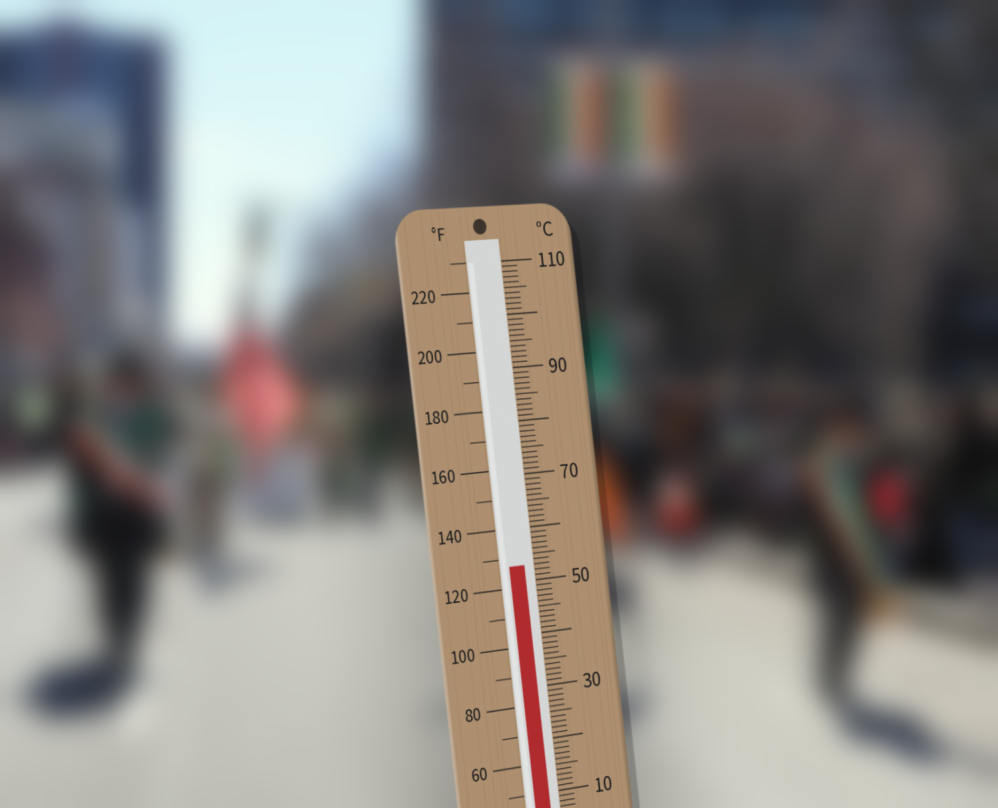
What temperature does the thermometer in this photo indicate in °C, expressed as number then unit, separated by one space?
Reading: 53 °C
